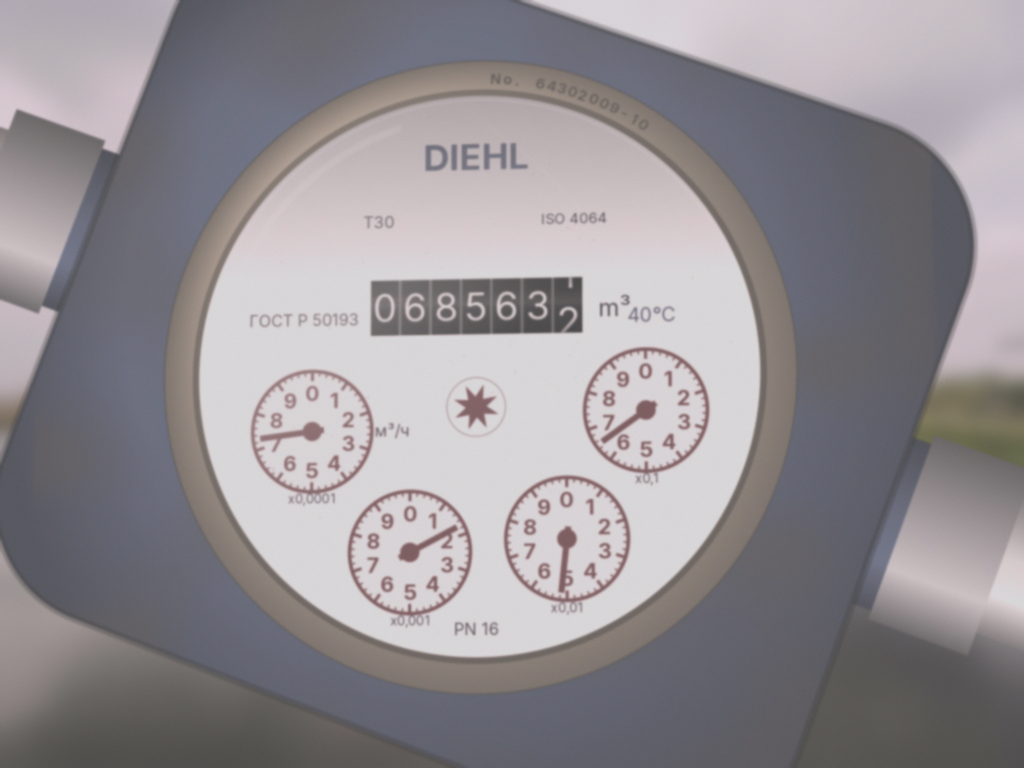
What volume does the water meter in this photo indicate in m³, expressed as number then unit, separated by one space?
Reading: 685631.6517 m³
